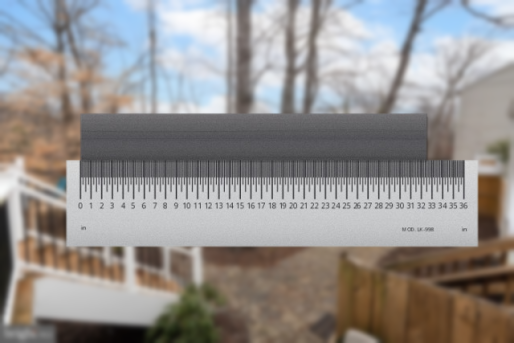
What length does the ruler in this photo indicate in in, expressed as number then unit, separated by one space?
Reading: 32.5 in
